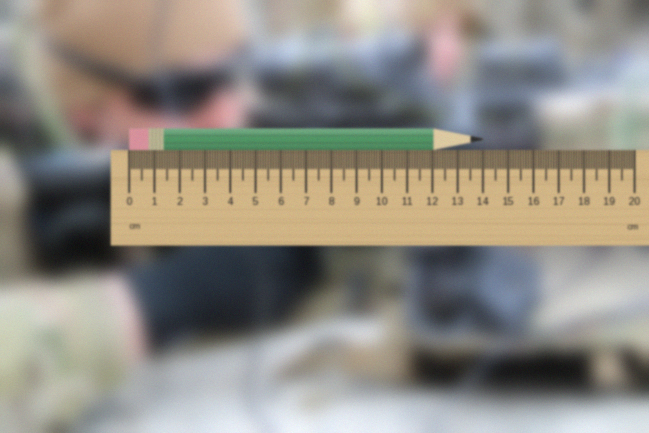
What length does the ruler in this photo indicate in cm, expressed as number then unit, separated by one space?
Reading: 14 cm
